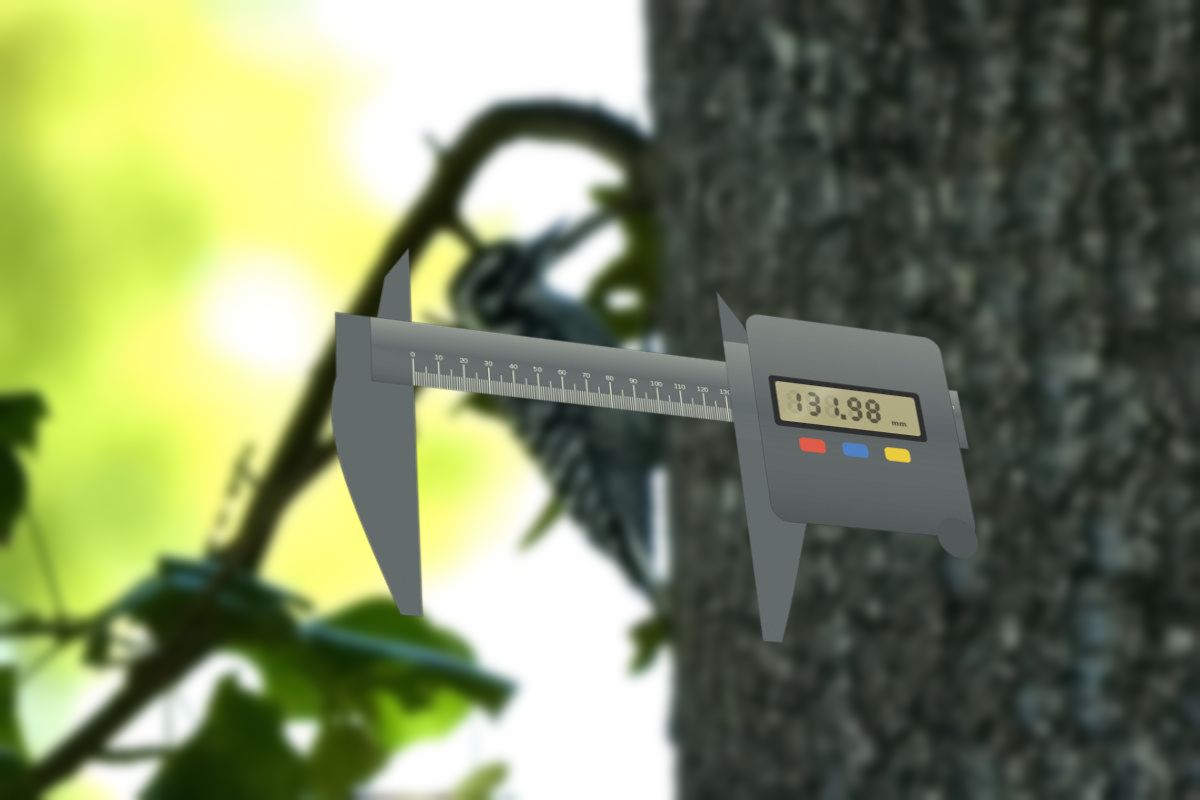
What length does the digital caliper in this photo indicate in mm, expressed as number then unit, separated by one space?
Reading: 131.98 mm
